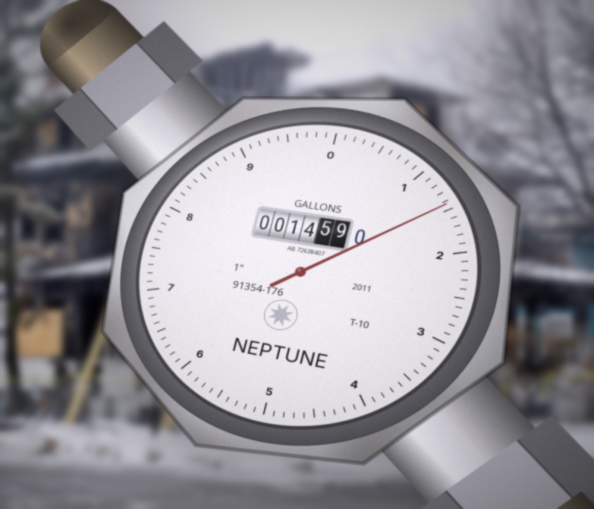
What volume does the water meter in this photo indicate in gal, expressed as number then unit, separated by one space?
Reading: 14591.4 gal
